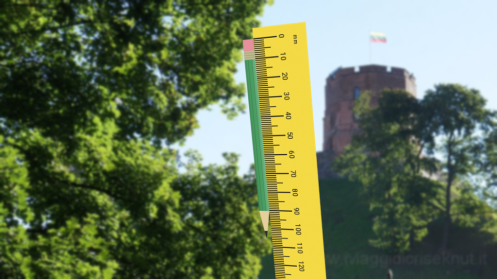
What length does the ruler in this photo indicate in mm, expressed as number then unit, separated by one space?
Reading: 105 mm
